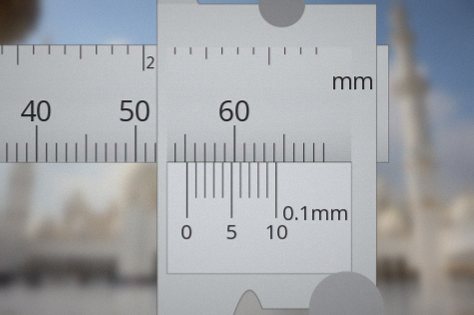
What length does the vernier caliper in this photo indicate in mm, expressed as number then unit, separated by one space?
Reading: 55.2 mm
